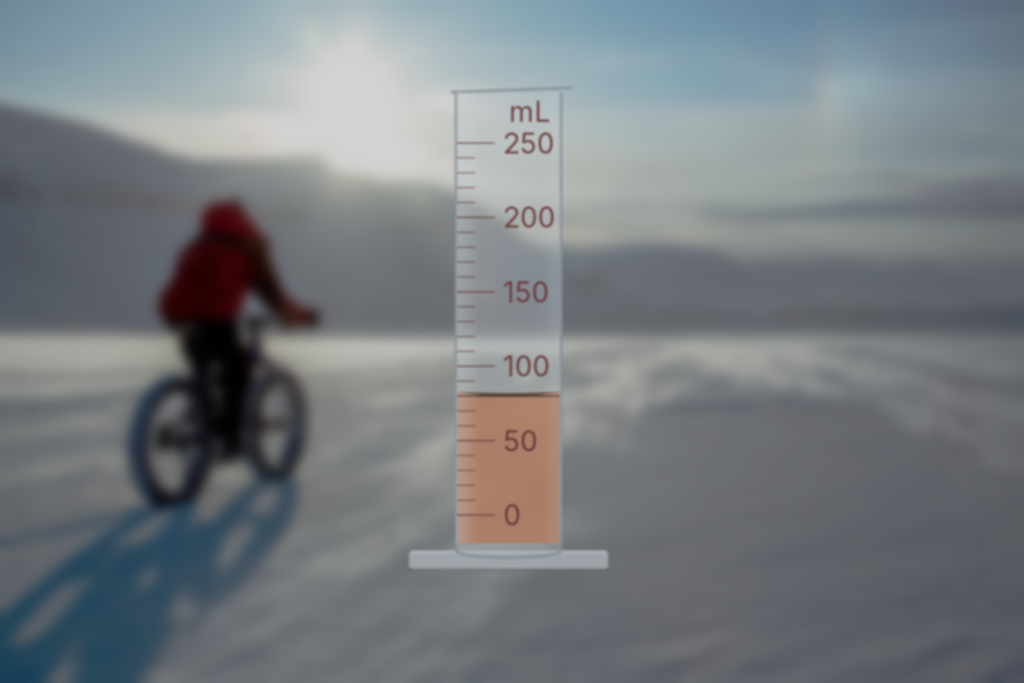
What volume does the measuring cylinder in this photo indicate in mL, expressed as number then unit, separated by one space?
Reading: 80 mL
